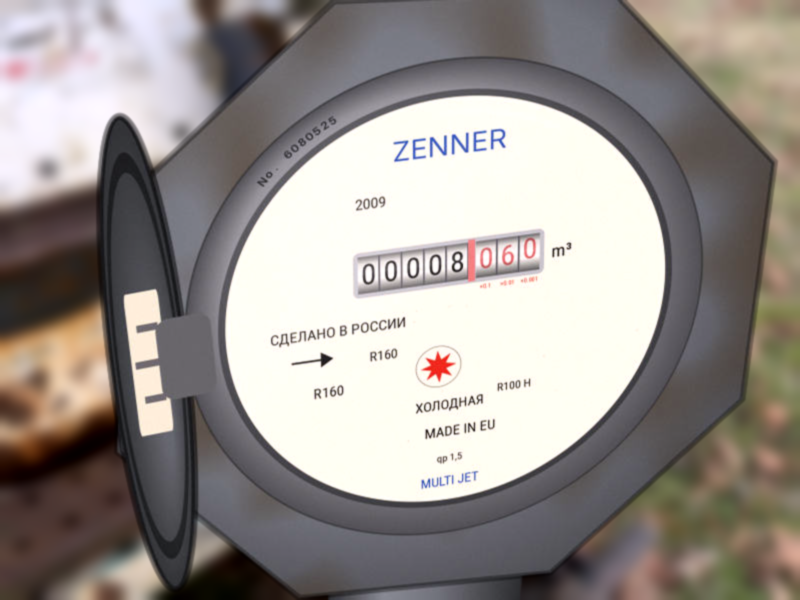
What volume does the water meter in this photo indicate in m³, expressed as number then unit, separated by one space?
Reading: 8.060 m³
